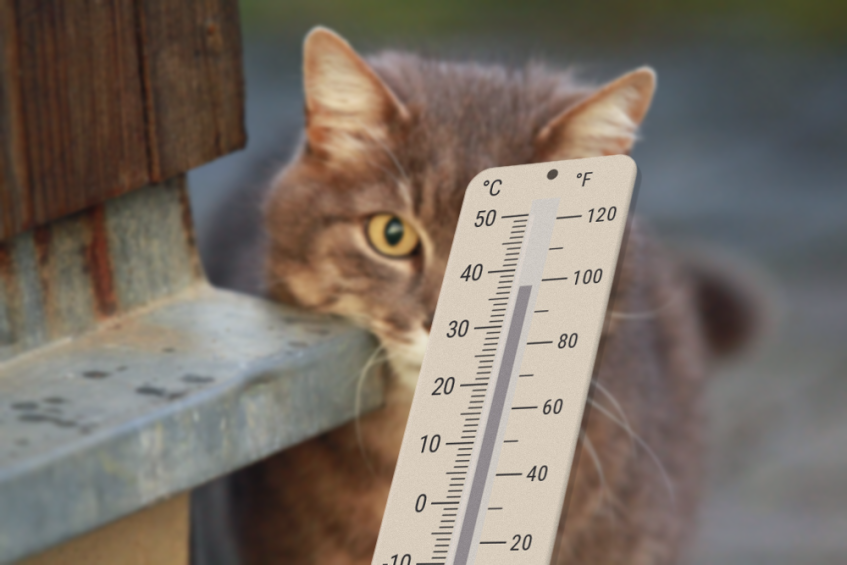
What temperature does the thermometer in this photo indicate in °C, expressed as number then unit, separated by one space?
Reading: 37 °C
